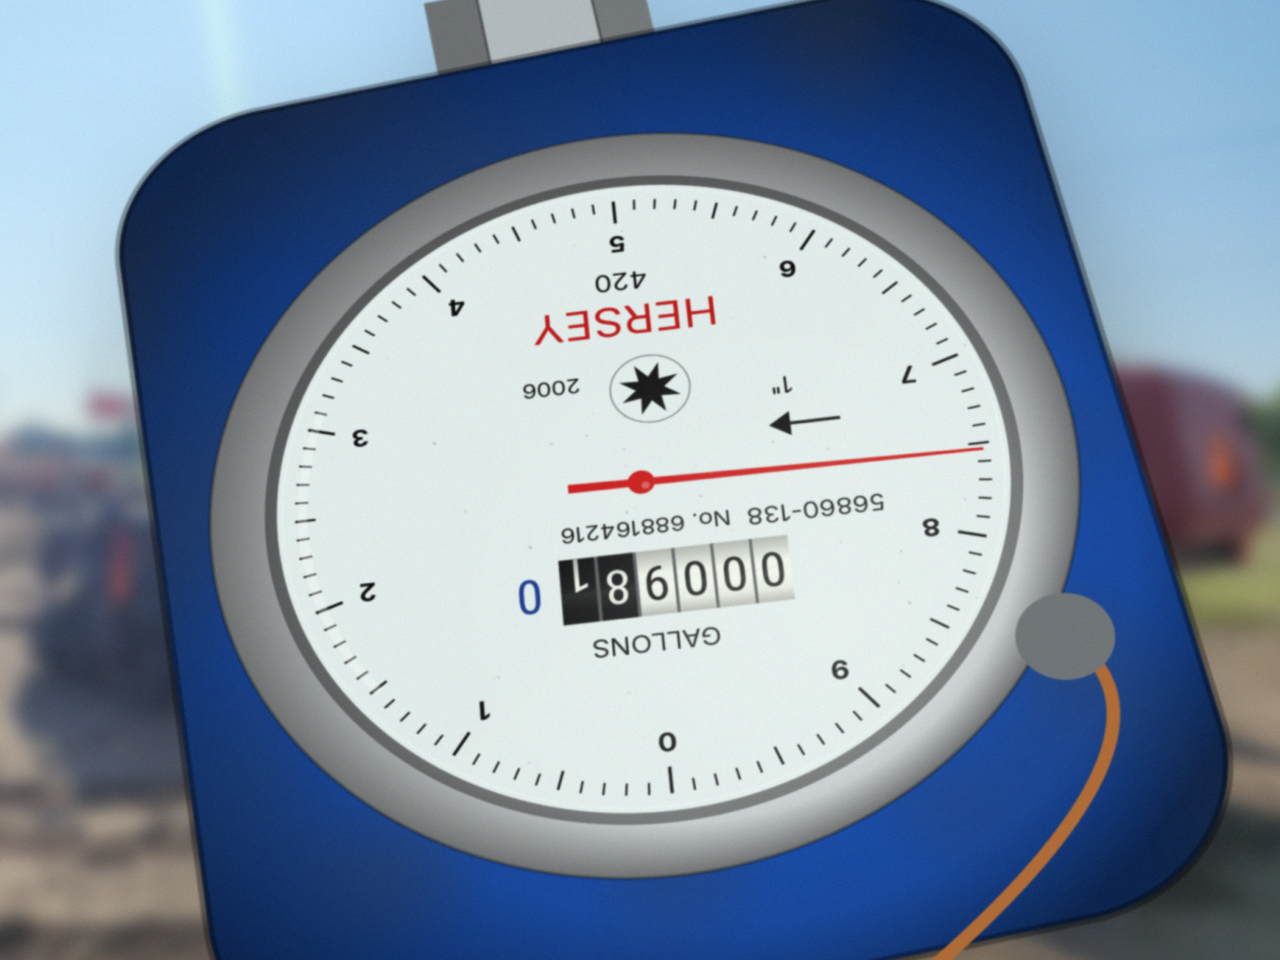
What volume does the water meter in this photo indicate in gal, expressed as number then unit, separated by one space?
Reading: 9807.5 gal
